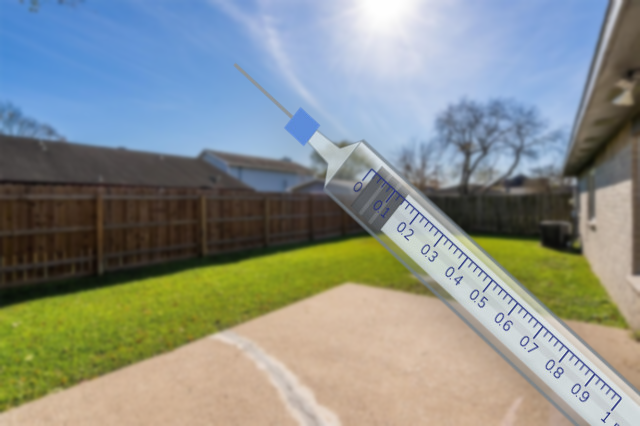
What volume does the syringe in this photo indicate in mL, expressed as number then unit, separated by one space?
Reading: 0.02 mL
